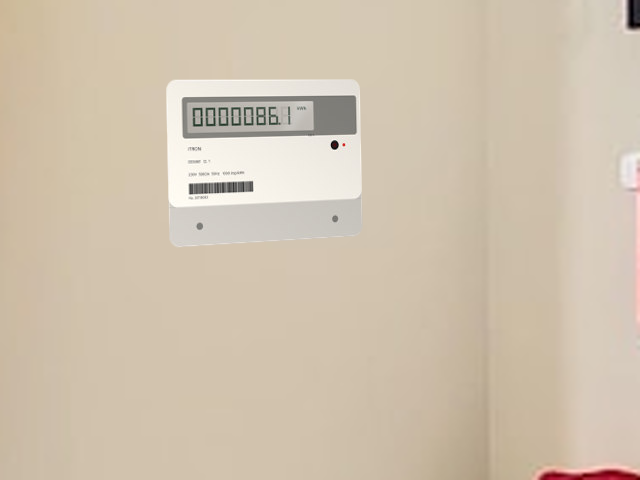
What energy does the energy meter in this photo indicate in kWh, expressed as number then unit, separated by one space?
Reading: 86.1 kWh
